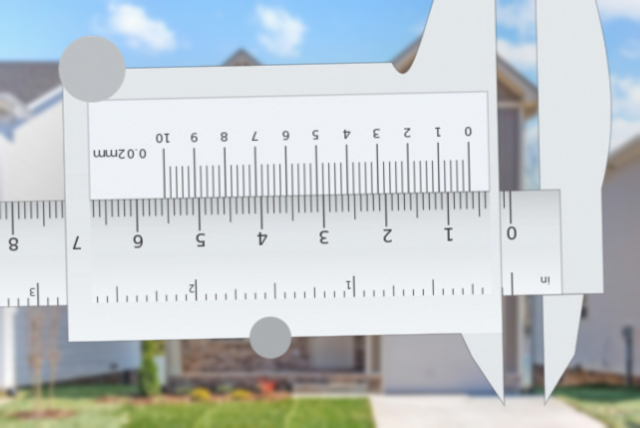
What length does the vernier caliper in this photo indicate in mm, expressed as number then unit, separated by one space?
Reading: 6.5 mm
